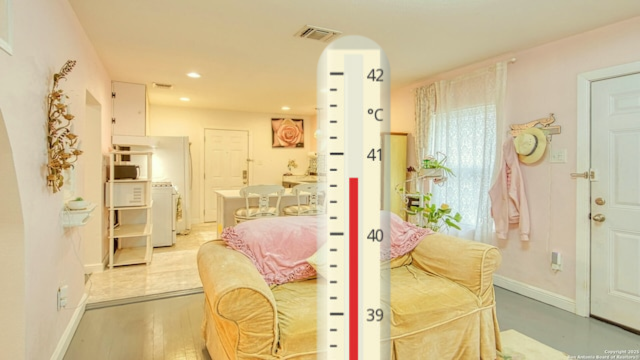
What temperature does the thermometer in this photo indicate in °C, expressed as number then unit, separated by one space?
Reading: 40.7 °C
